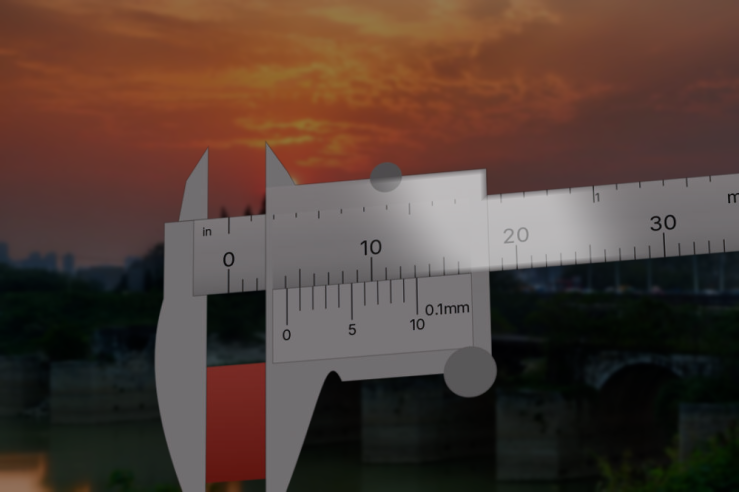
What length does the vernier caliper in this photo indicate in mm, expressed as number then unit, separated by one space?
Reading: 4.1 mm
